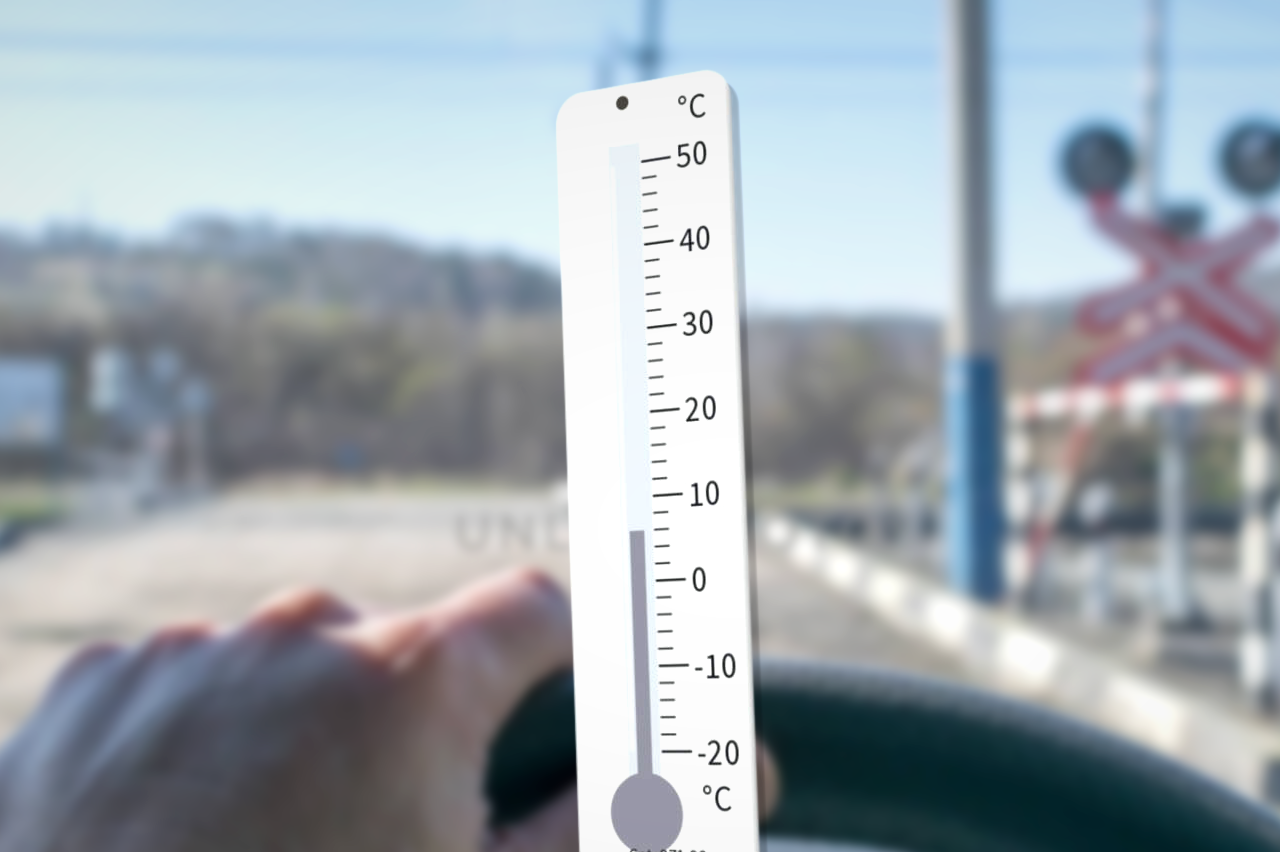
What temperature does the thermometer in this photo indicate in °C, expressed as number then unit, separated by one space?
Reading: 6 °C
